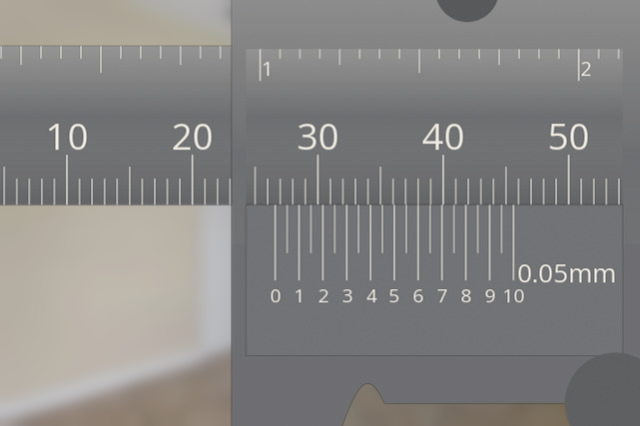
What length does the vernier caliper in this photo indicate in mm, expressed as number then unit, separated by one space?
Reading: 26.6 mm
